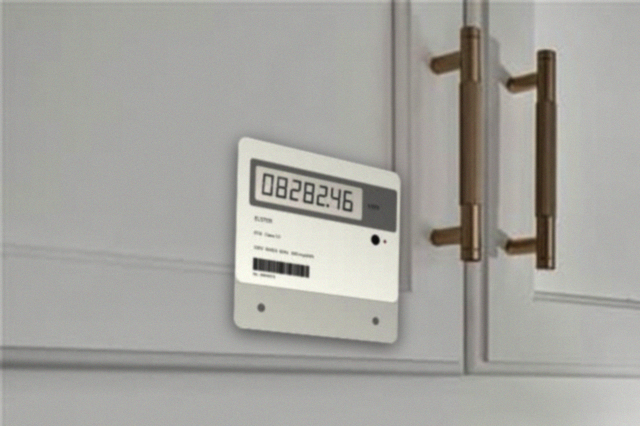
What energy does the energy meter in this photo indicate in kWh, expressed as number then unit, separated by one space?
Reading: 8282.46 kWh
